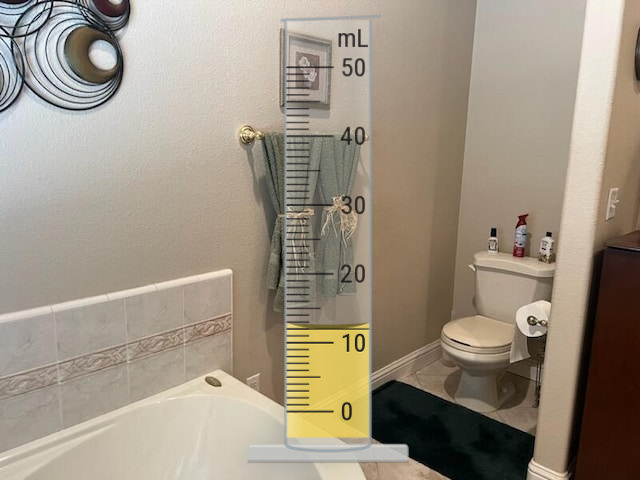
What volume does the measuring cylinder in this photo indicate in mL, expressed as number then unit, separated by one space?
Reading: 12 mL
